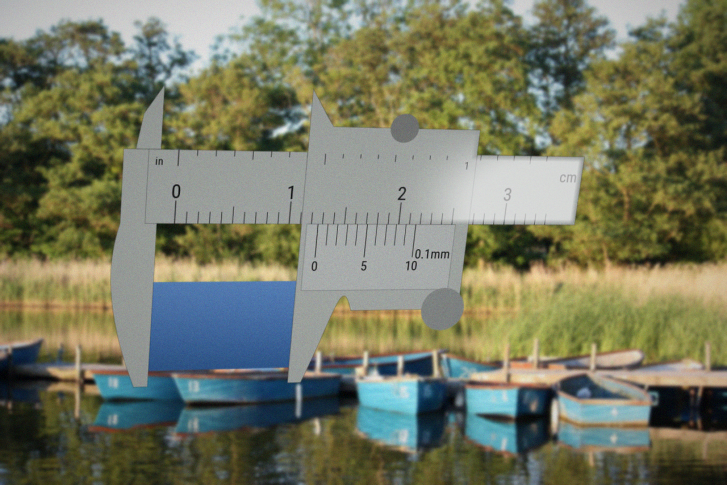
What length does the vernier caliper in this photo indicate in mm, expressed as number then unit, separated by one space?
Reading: 12.6 mm
